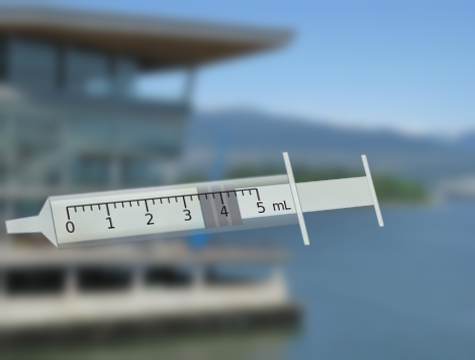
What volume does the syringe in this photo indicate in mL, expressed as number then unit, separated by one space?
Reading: 3.4 mL
